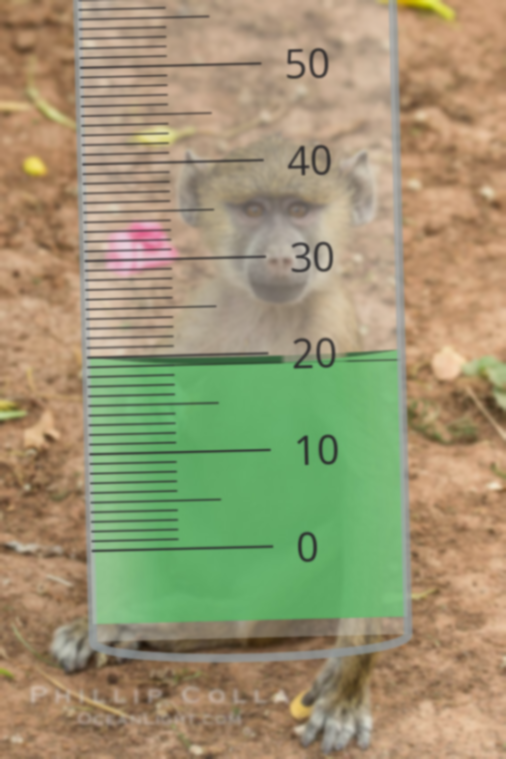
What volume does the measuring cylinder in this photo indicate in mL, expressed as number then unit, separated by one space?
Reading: 19 mL
